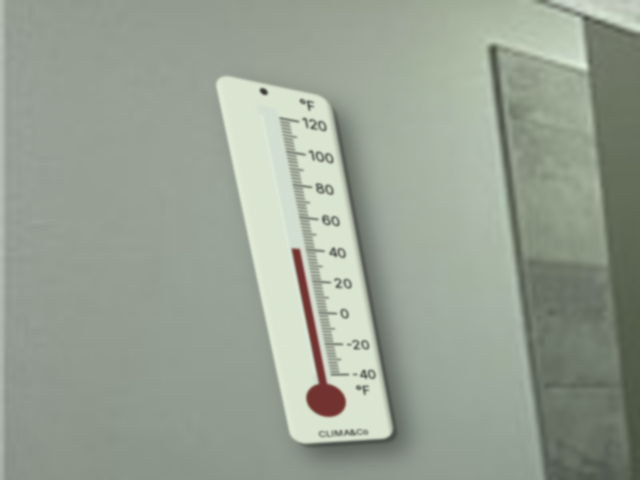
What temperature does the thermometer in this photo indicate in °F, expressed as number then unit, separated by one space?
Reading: 40 °F
